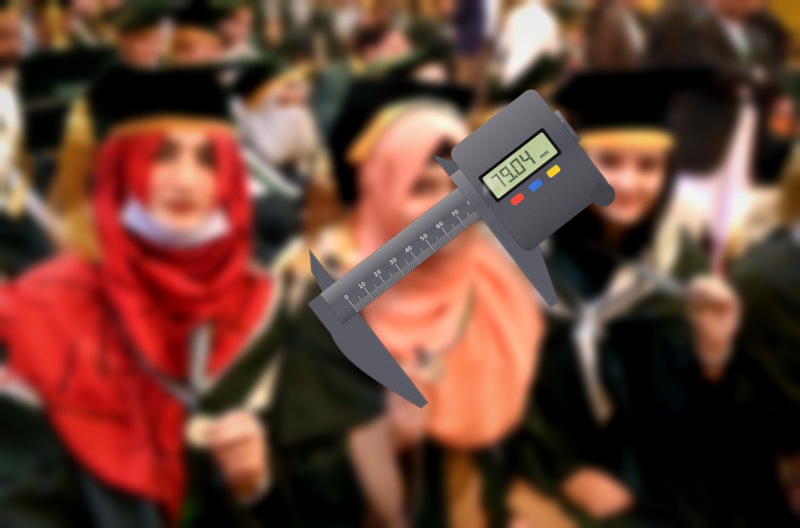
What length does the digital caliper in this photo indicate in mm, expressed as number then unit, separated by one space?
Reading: 79.04 mm
